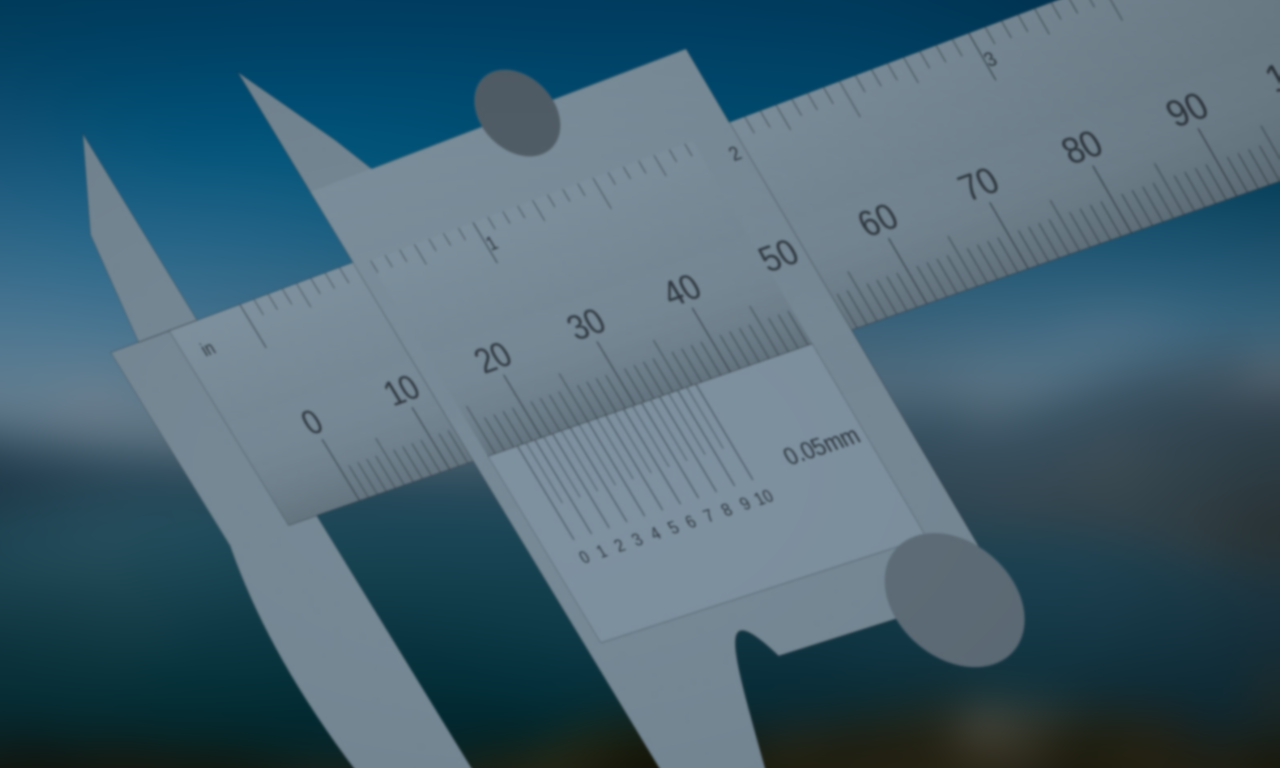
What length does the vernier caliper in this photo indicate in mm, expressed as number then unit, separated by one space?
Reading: 17.4 mm
